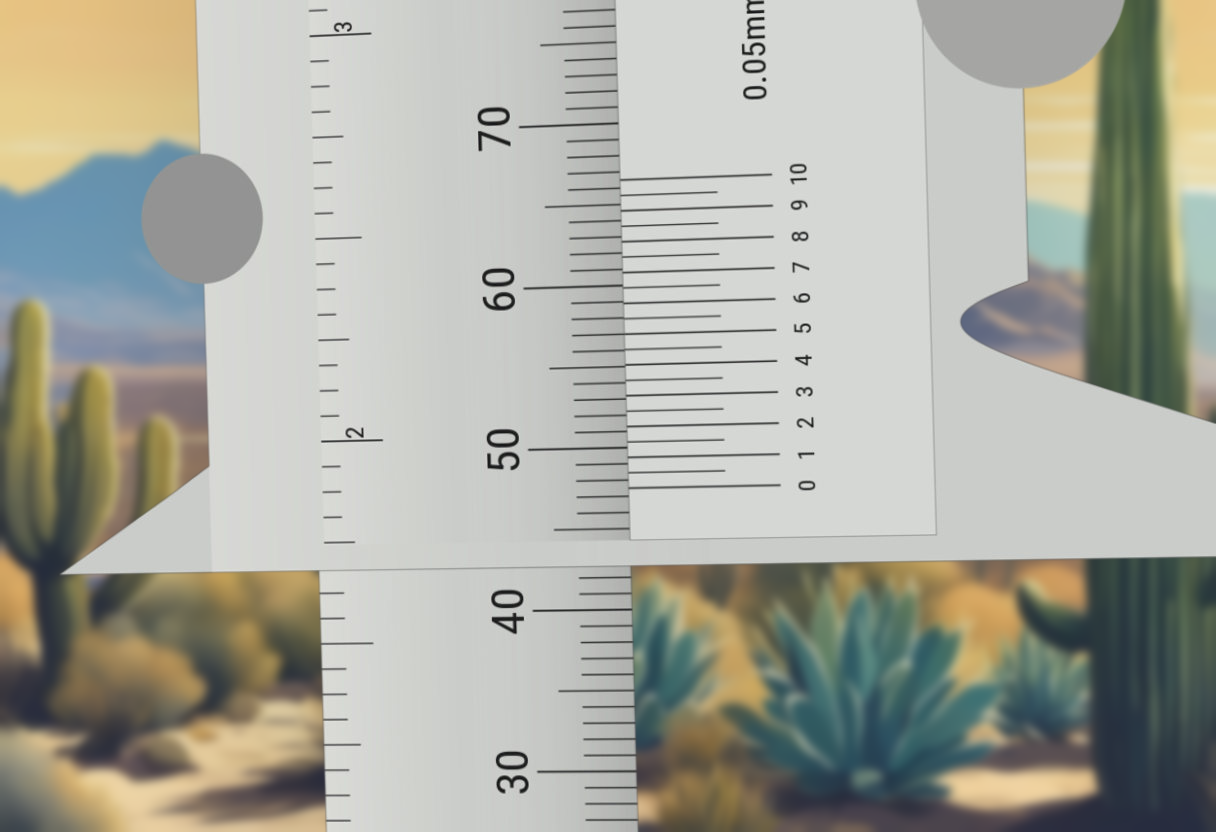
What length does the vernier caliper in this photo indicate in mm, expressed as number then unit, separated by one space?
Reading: 47.5 mm
